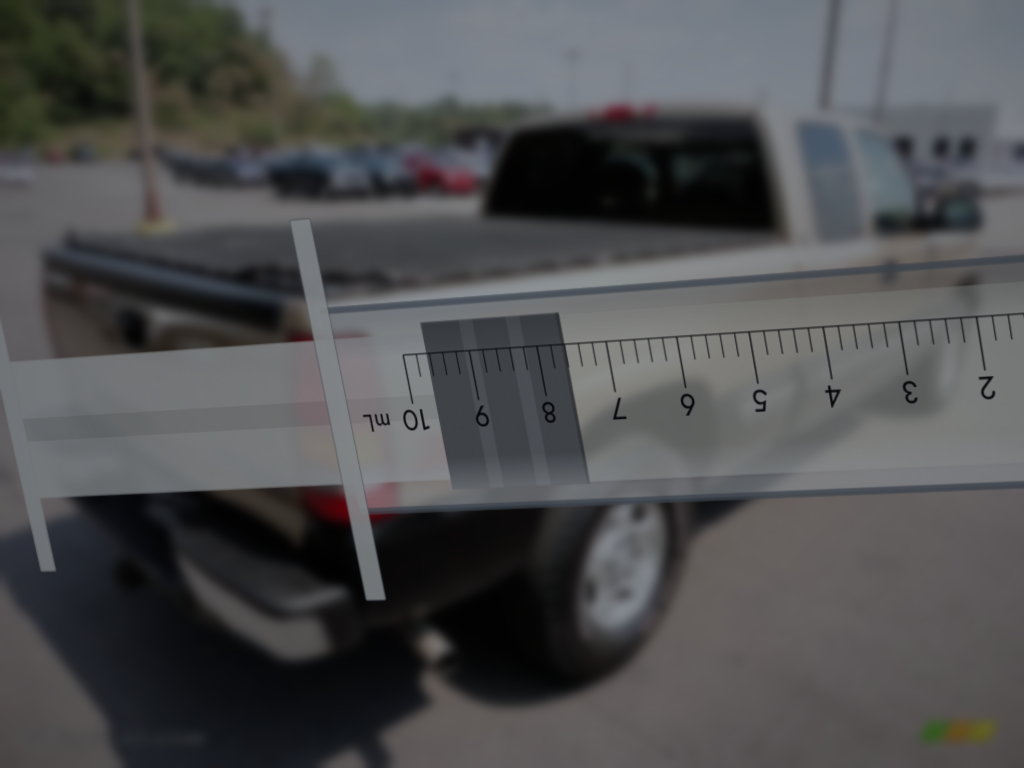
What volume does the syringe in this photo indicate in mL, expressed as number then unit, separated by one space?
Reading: 7.6 mL
